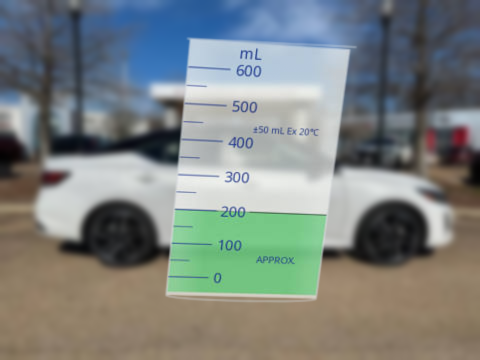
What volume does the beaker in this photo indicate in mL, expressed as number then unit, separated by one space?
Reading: 200 mL
